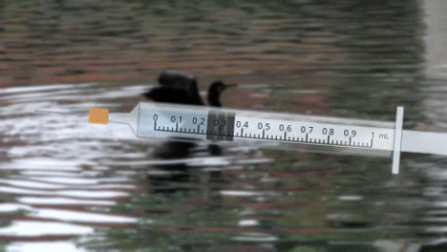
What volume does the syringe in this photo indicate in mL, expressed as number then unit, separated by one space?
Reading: 0.24 mL
